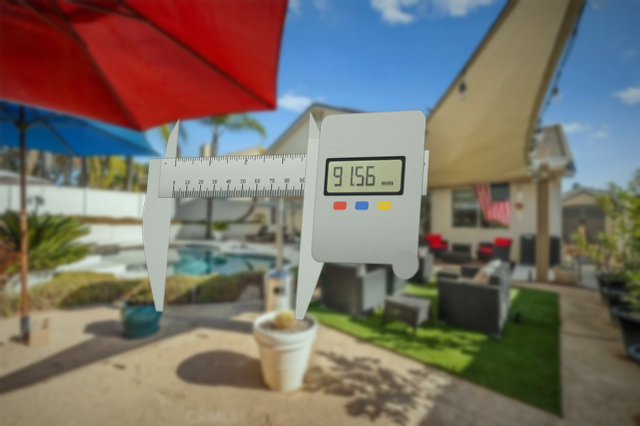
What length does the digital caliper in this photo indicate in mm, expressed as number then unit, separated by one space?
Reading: 91.56 mm
